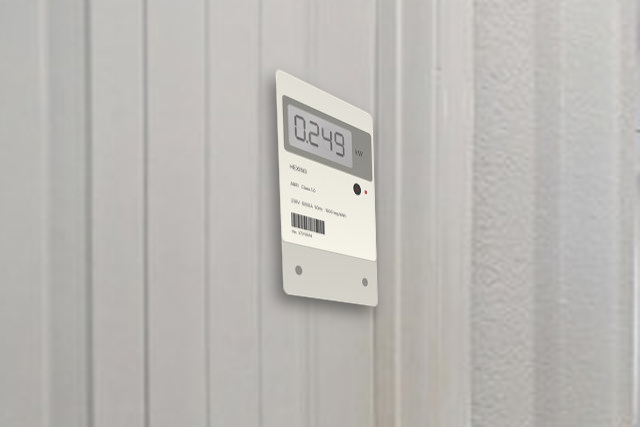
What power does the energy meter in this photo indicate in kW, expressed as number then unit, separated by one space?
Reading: 0.249 kW
